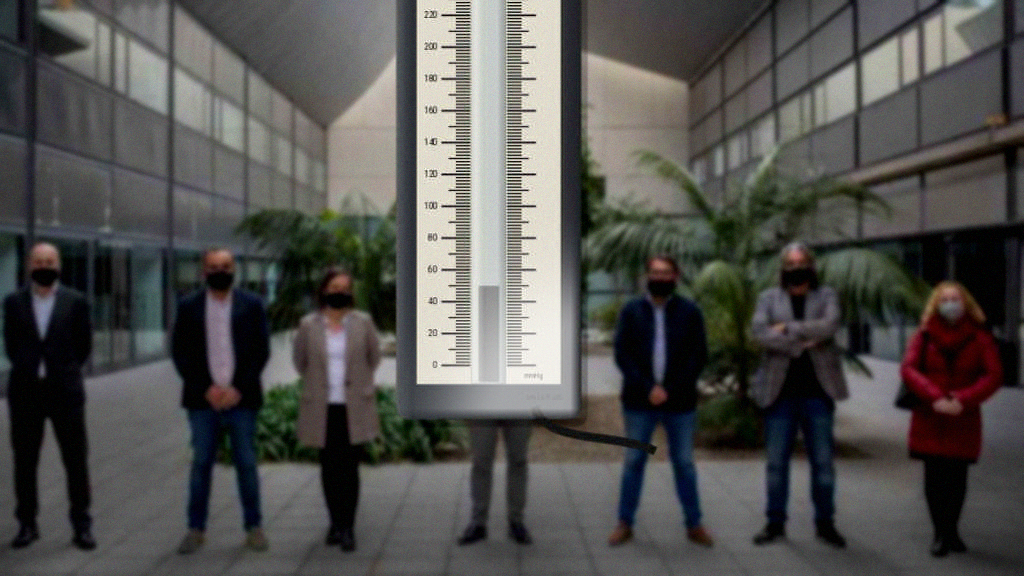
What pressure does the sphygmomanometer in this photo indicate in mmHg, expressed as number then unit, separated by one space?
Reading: 50 mmHg
